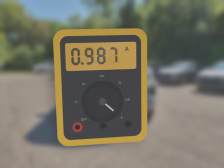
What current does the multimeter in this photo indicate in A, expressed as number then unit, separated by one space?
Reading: 0.987 A
